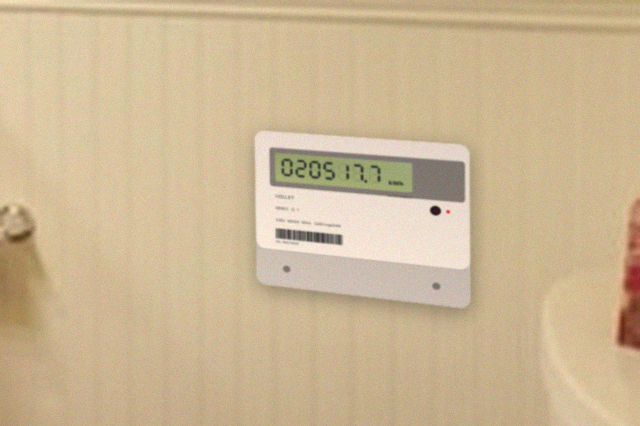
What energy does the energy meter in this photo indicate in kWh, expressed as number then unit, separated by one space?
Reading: 20517.7 kWh
